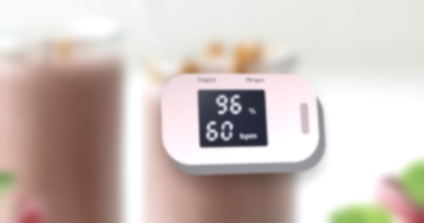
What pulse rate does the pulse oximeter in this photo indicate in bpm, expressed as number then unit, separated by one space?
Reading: 60 bpm
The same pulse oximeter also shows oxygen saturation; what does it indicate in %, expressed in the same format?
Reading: 96 %
